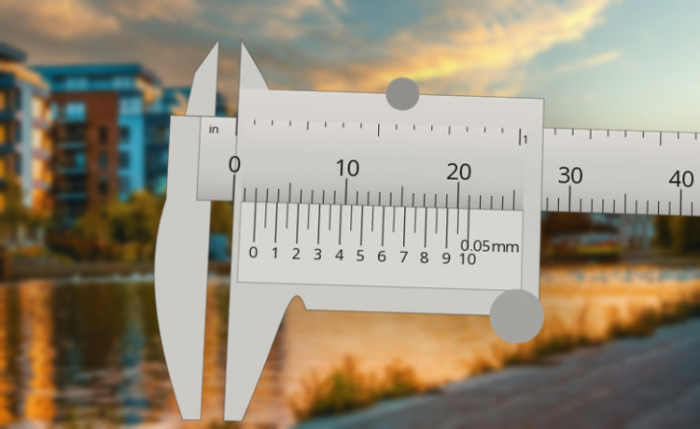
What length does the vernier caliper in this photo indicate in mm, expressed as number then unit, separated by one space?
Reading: 2.0 mm
